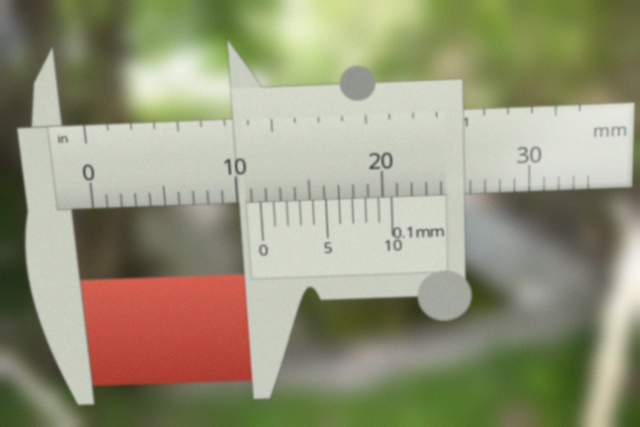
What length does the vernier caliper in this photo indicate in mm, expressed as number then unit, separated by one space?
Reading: 11.6 mm
